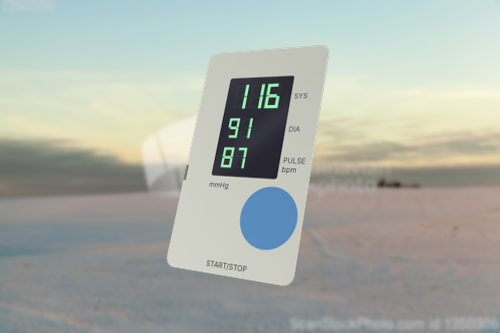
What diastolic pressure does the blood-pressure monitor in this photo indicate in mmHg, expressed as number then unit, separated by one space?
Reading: 91 mmHg
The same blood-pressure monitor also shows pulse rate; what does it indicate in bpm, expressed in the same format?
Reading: 87 bpm
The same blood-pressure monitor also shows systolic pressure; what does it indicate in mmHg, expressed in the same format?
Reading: 116 mmHg
